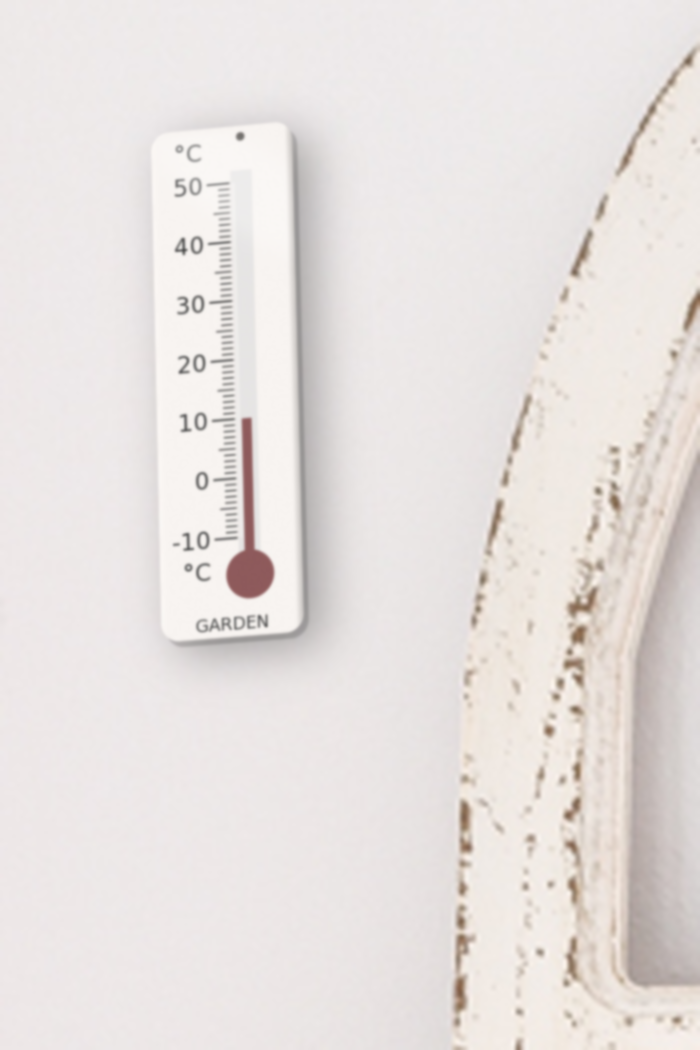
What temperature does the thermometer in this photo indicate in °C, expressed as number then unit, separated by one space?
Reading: 10 °C
